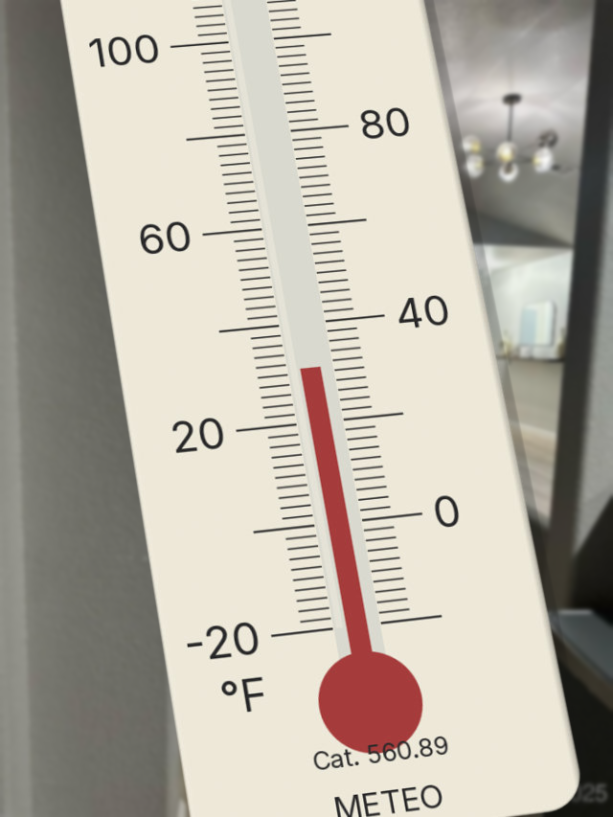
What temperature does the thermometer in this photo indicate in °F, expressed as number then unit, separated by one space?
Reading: 31 °F
